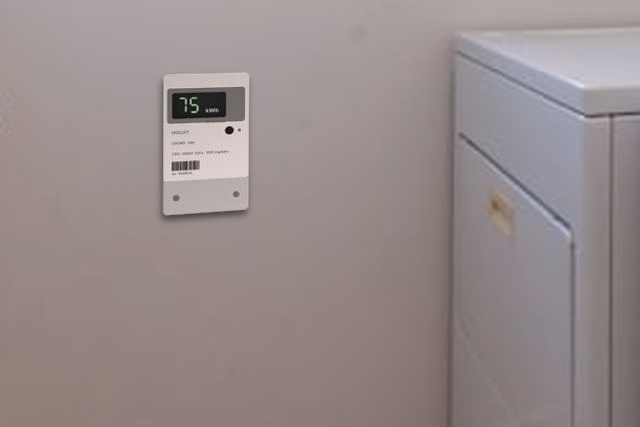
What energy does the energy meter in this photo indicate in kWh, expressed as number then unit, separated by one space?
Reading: 75 kWh
